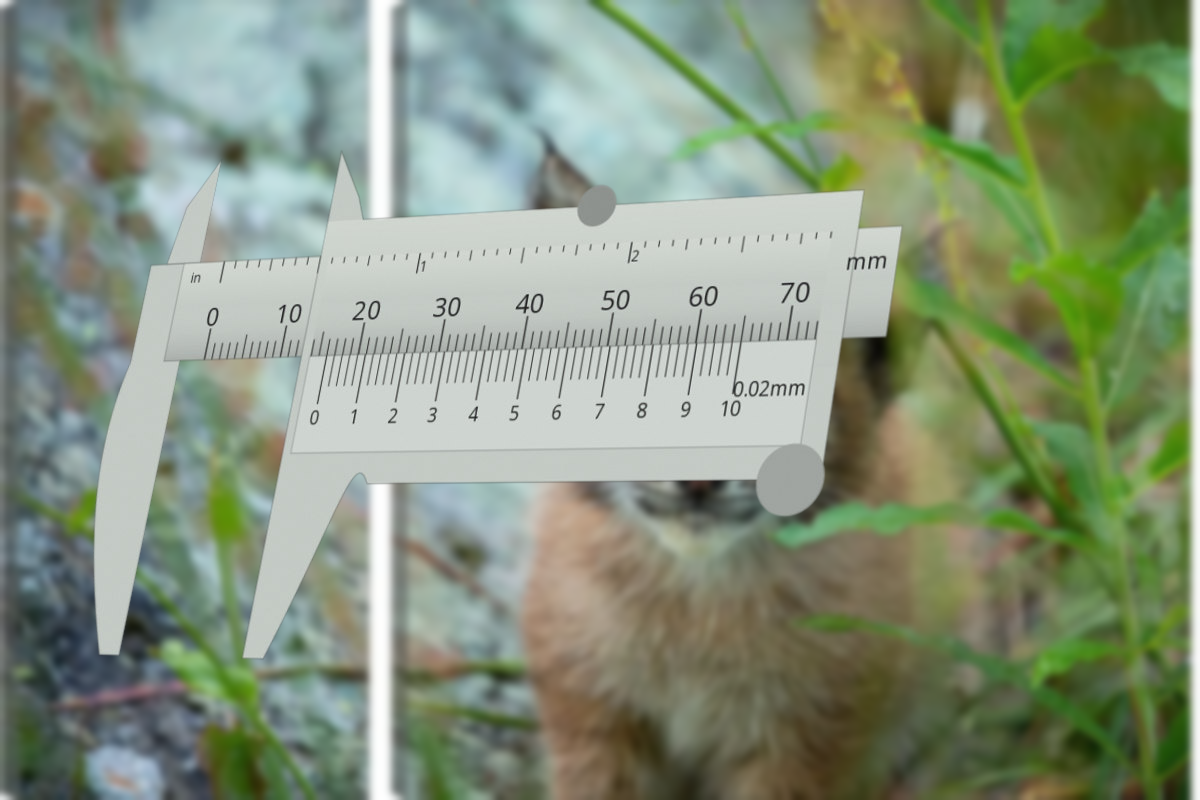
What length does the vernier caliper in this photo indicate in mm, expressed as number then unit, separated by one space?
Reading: 16.0 mm
